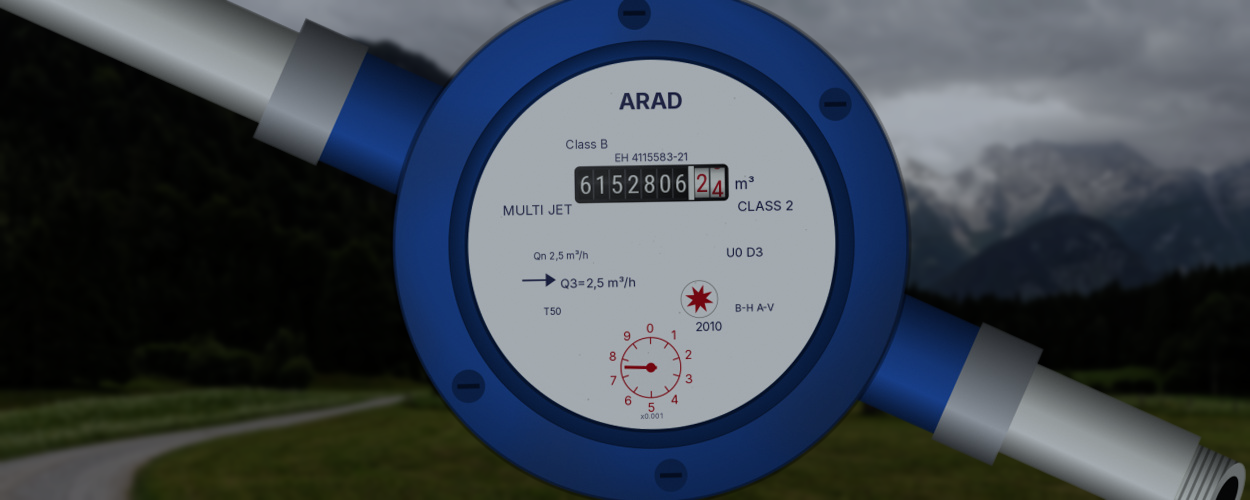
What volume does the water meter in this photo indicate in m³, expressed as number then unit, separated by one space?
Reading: 6152806.237 m³
